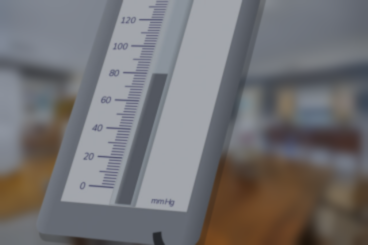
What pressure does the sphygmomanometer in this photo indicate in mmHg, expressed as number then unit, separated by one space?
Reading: 80 mmHg
